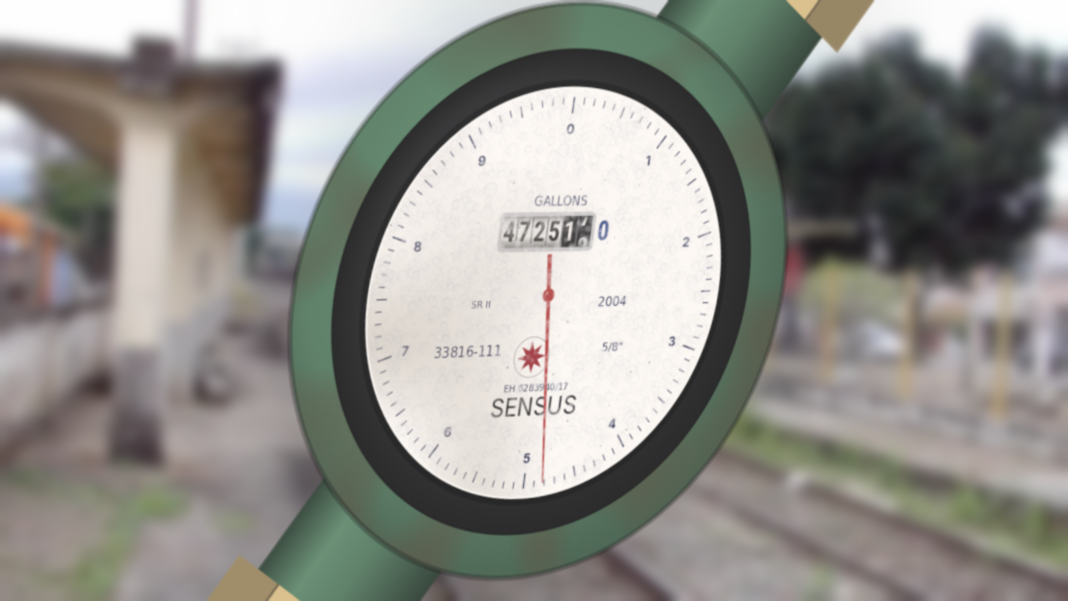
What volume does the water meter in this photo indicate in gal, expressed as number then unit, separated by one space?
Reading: 4725174.8 gal
